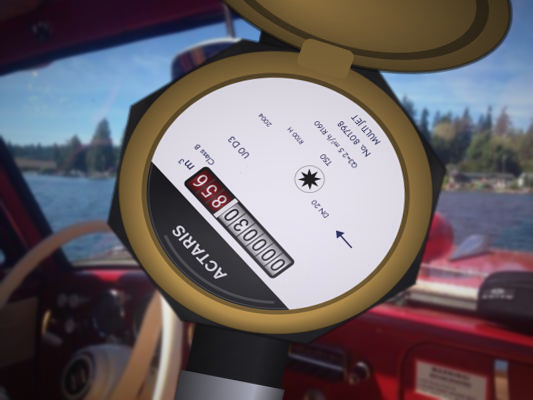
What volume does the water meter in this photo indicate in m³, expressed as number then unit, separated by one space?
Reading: 30.856 m³
